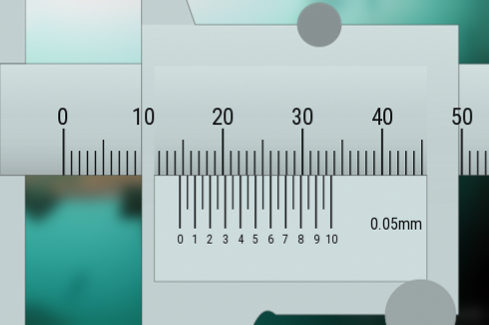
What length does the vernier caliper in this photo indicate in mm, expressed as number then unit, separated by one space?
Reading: 14.6 mm
